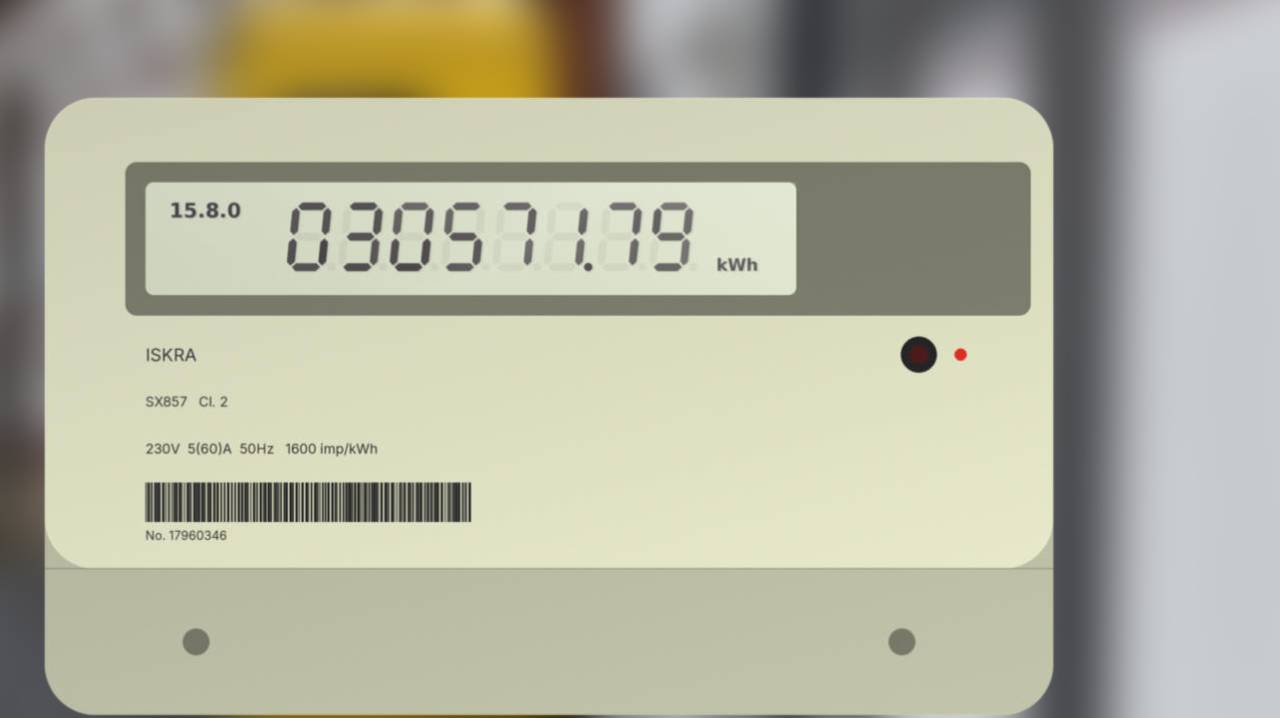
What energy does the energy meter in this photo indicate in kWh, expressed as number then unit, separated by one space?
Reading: 30571.79 kWh
